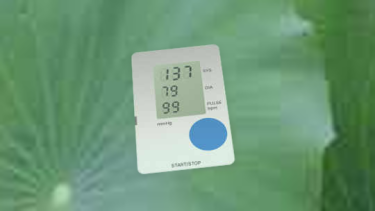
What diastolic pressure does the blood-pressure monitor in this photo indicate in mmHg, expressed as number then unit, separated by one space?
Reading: 79 mmHg
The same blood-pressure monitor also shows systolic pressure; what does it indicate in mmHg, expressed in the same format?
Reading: 137 mmHg
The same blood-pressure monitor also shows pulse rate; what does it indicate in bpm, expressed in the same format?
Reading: 99 bpm
